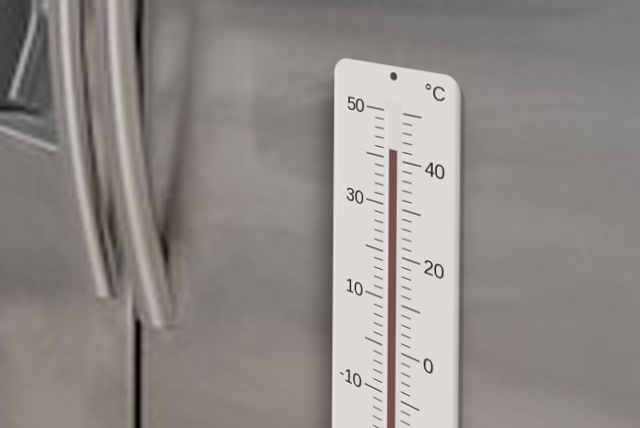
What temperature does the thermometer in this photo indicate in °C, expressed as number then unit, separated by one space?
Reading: 42 °C
